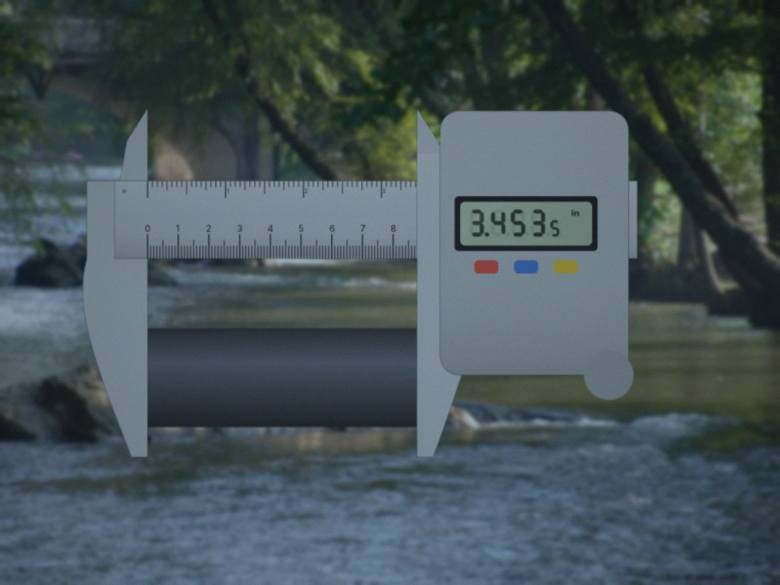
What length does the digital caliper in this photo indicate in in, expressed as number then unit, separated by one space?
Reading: 3.4535 in
